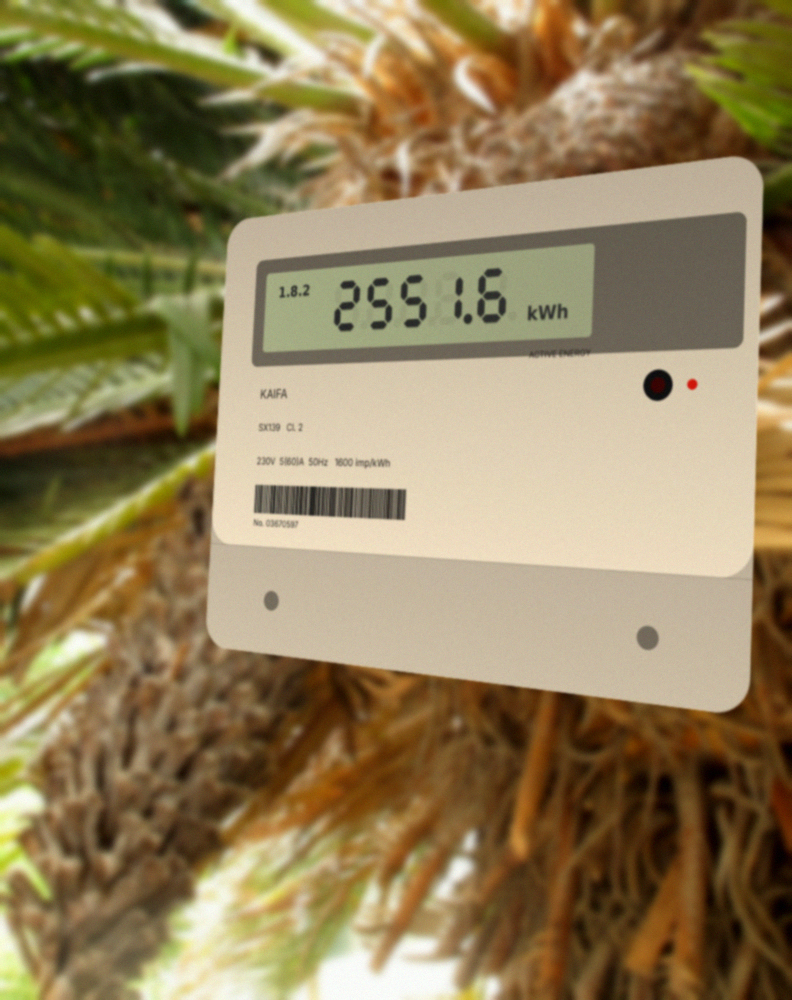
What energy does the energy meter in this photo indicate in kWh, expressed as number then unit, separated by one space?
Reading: 2551.6 kWh
